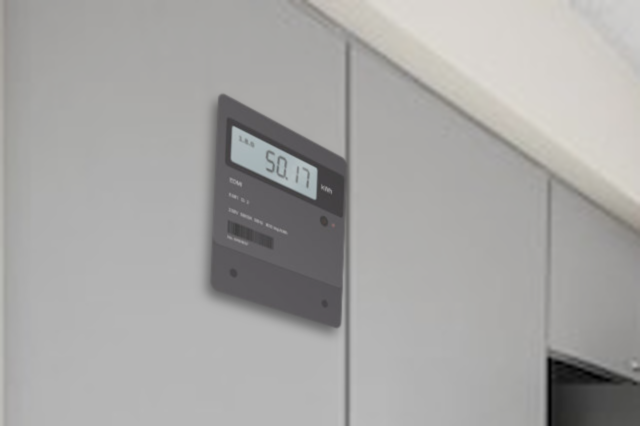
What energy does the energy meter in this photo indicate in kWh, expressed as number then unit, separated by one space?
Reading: 50.17 kWh
